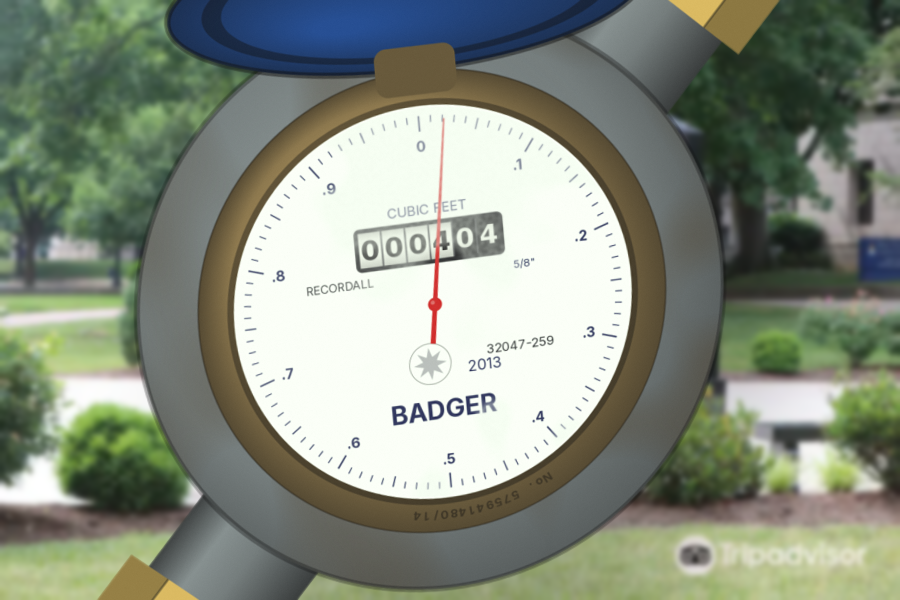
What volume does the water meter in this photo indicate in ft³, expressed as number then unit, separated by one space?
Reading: 404.02 ft³
